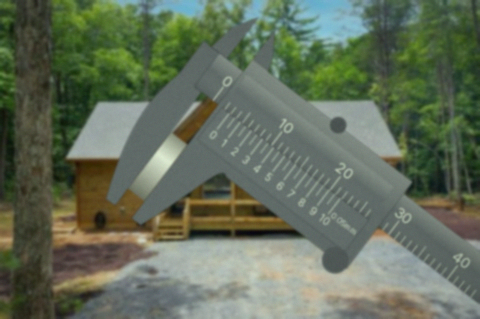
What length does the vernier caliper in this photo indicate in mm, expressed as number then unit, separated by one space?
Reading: 2.8 mm
